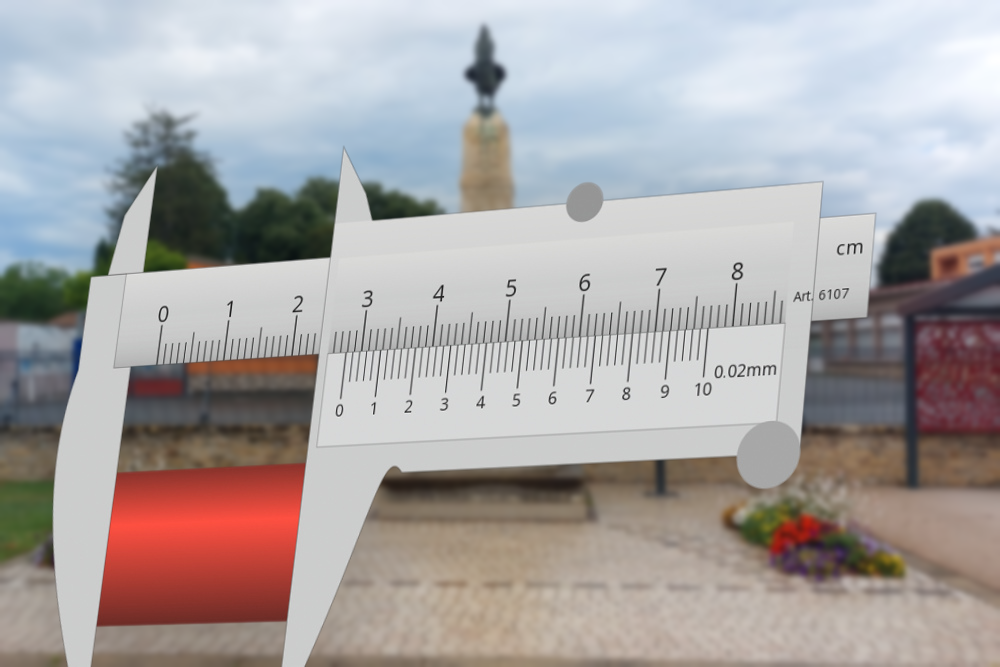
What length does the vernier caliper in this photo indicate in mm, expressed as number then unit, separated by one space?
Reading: 27.8 mm
